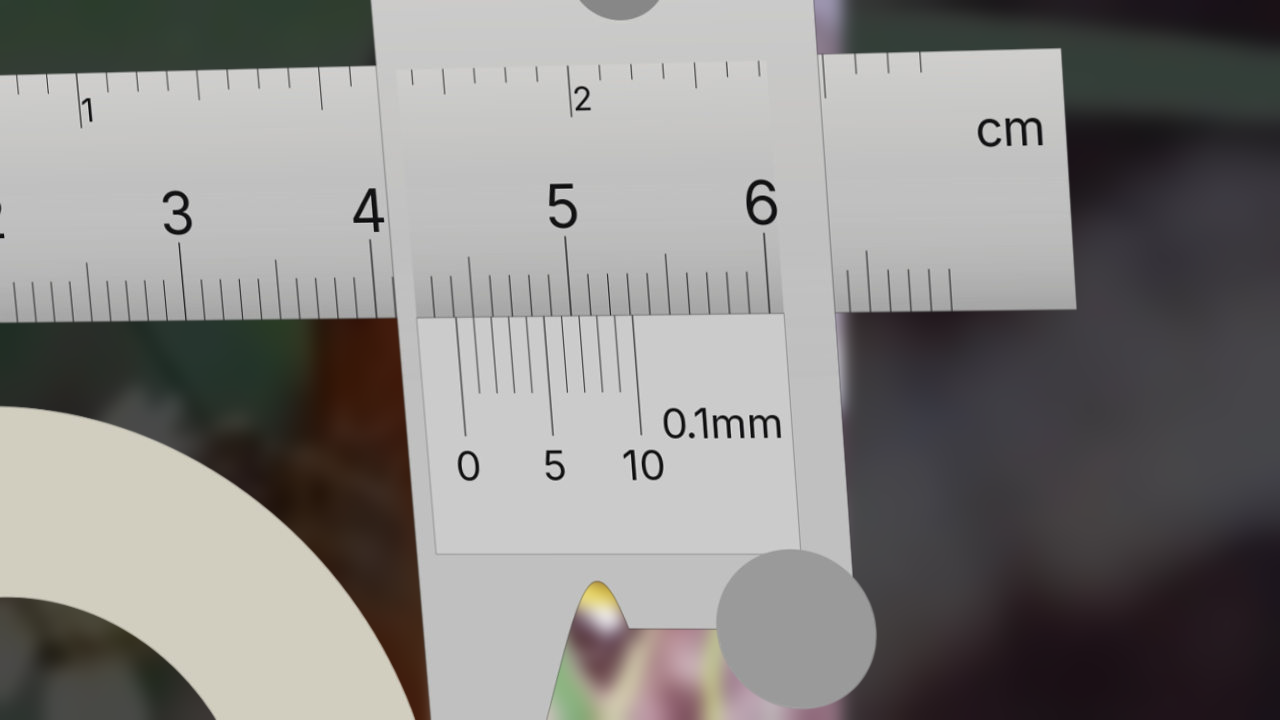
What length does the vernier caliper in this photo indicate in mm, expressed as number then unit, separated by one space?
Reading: 44.1 mm
